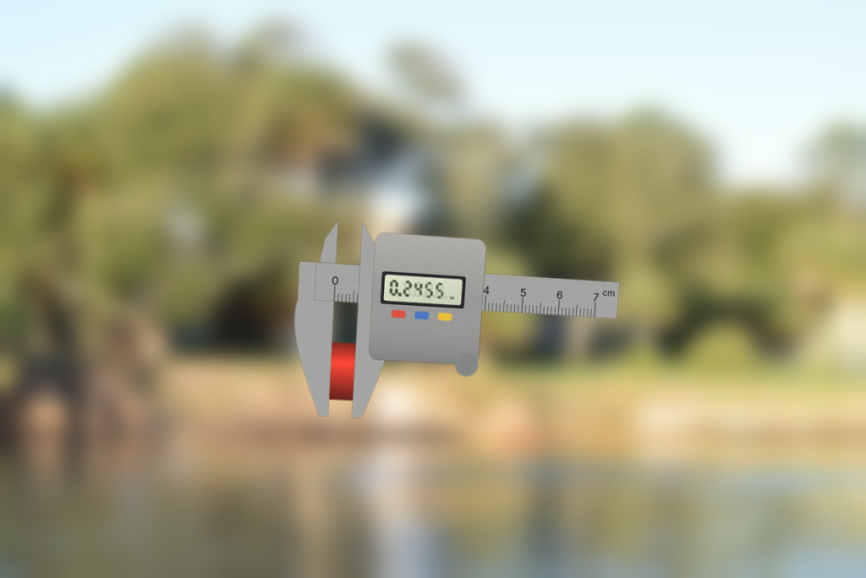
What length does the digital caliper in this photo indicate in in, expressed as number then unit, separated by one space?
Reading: 0.2455 in
